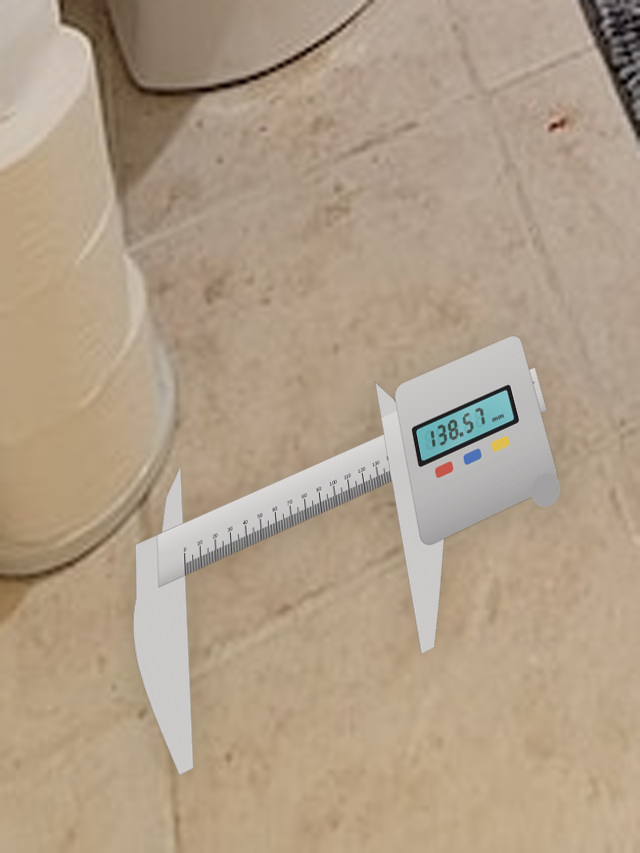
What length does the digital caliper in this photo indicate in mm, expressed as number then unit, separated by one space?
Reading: 138.57 mm
